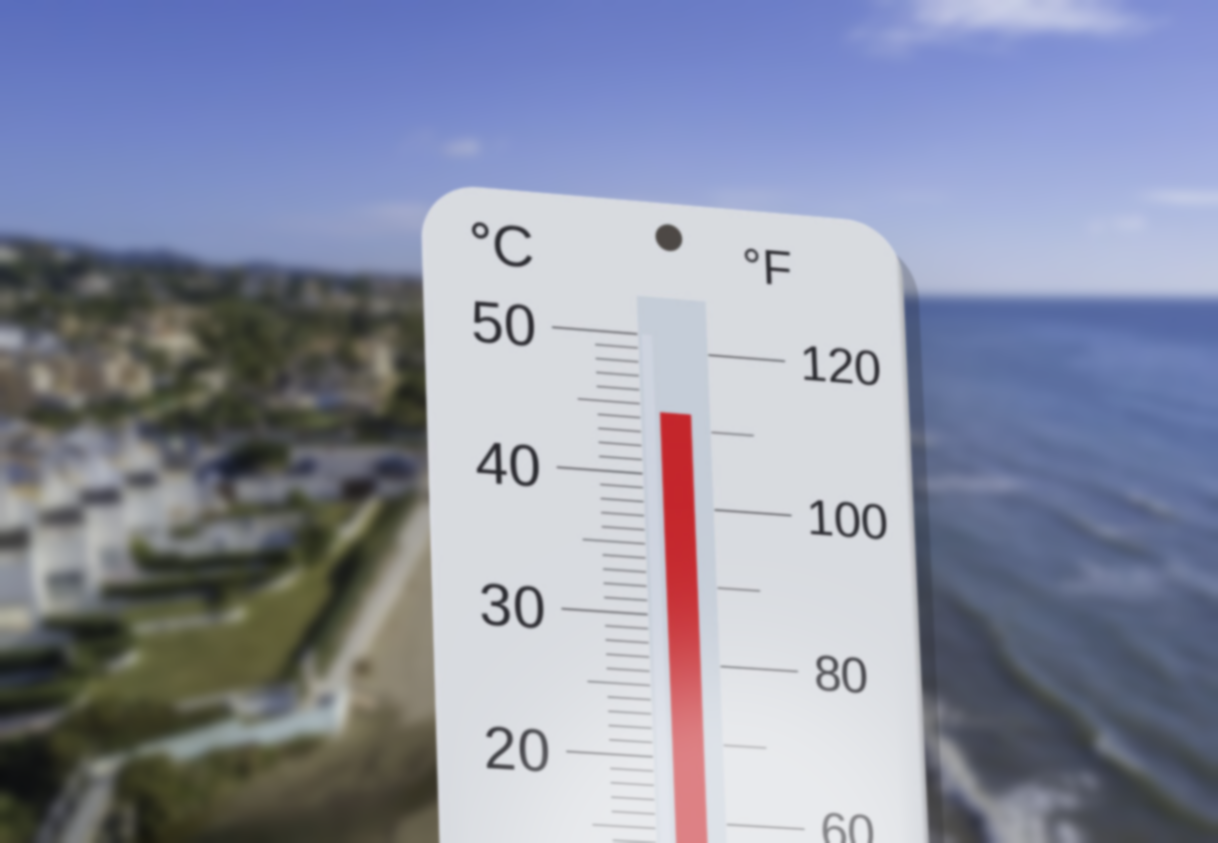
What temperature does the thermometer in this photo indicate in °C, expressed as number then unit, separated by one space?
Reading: 44.5 °C
